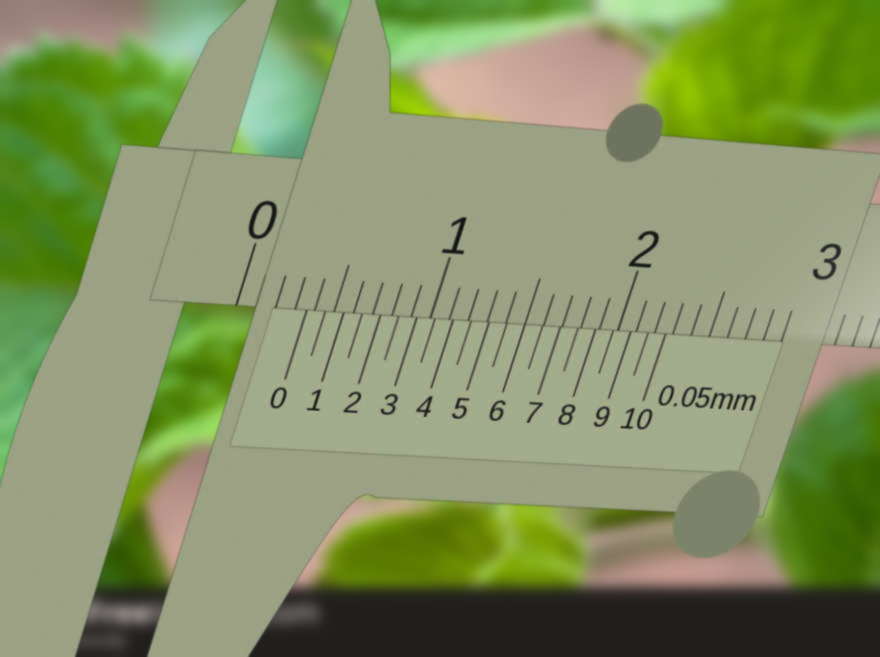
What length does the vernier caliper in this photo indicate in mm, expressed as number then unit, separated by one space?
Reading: 3.6 mm
